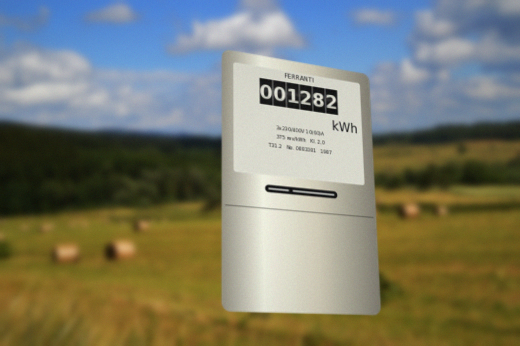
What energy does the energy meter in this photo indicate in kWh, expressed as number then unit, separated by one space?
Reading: 1282 kWh
